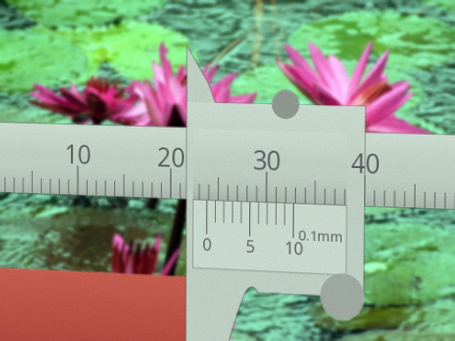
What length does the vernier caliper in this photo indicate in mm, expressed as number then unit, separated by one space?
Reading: 23.8 mm
